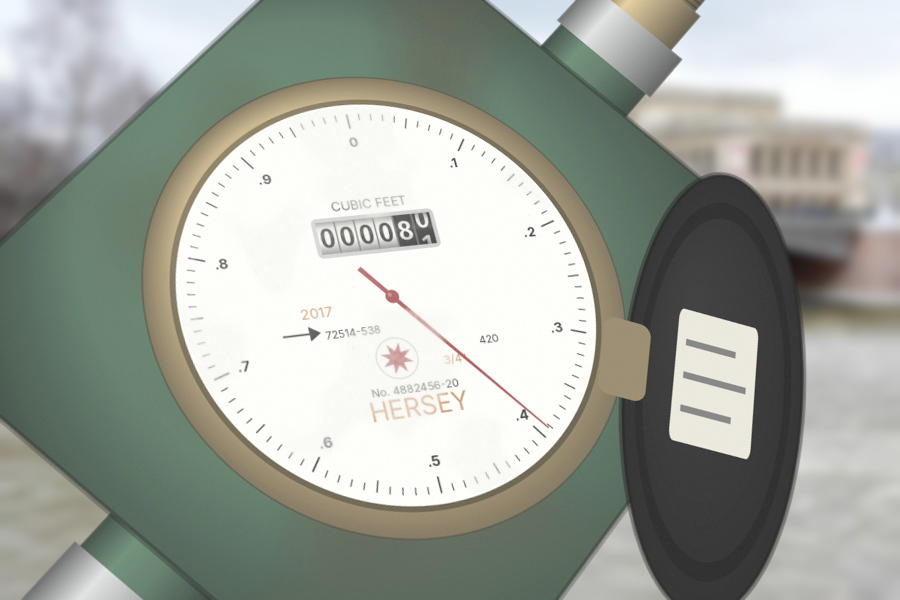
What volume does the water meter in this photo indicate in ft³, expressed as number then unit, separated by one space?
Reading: 80.39 ft³
